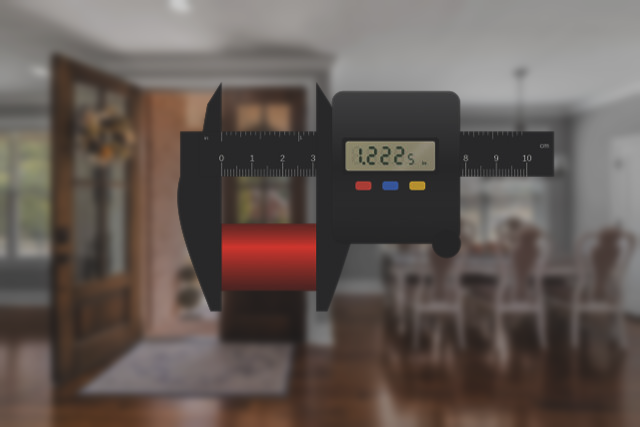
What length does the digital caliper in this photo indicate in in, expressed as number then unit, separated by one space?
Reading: 1.2225 in
